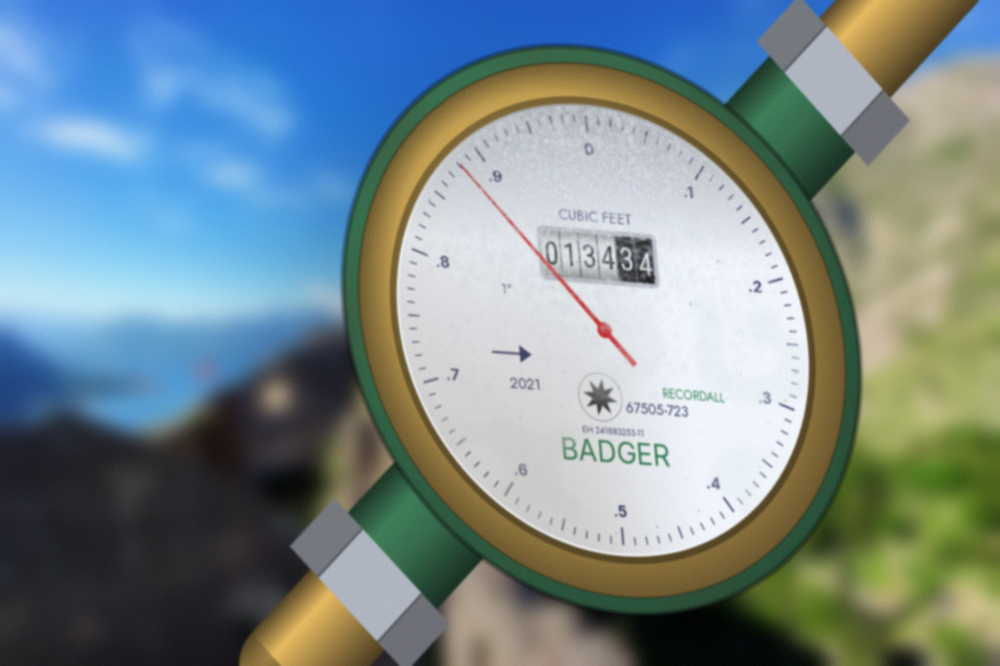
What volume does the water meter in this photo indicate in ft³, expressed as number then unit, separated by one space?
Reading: 13433.88 ft³
